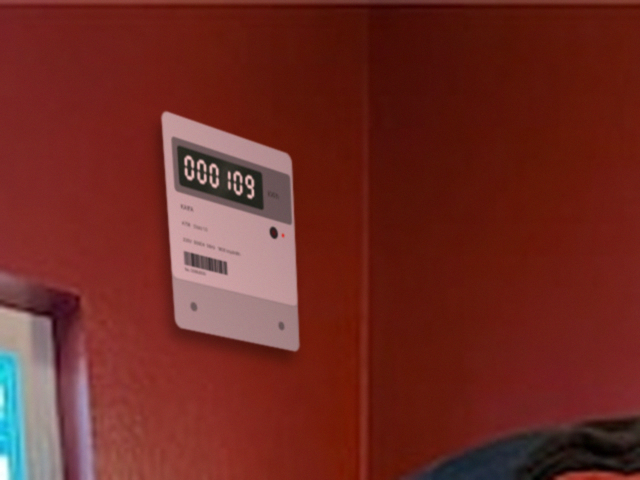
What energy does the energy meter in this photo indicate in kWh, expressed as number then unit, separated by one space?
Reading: 109 kWh
